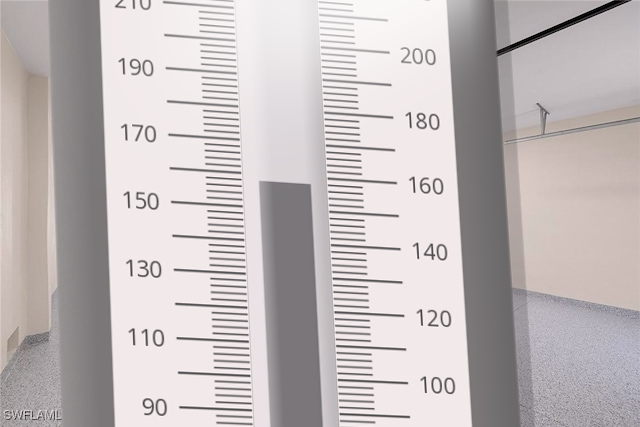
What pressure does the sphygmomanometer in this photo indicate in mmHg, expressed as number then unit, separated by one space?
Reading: 158 mmHg
